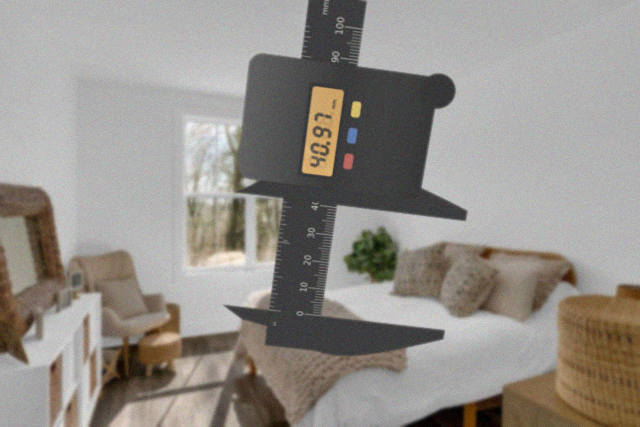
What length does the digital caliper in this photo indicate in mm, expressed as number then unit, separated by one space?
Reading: 40.97 mm
